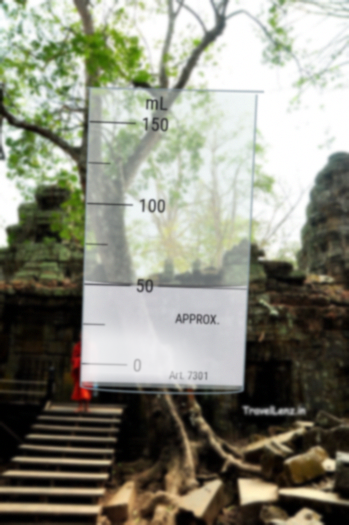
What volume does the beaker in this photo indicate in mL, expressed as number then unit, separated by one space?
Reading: 50 mL
